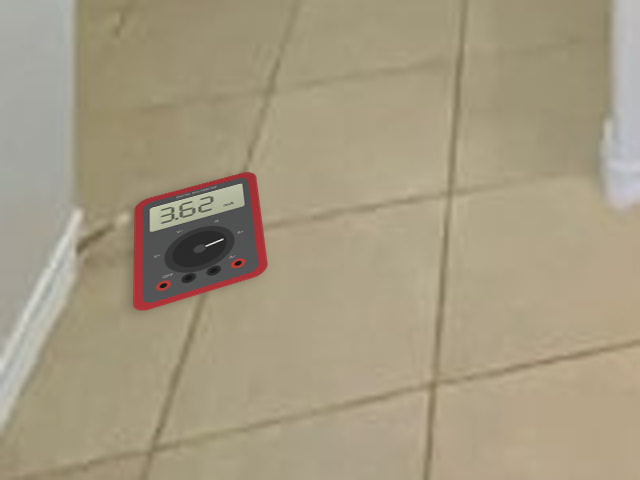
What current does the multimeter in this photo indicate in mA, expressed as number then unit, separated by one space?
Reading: 3.62 mA
